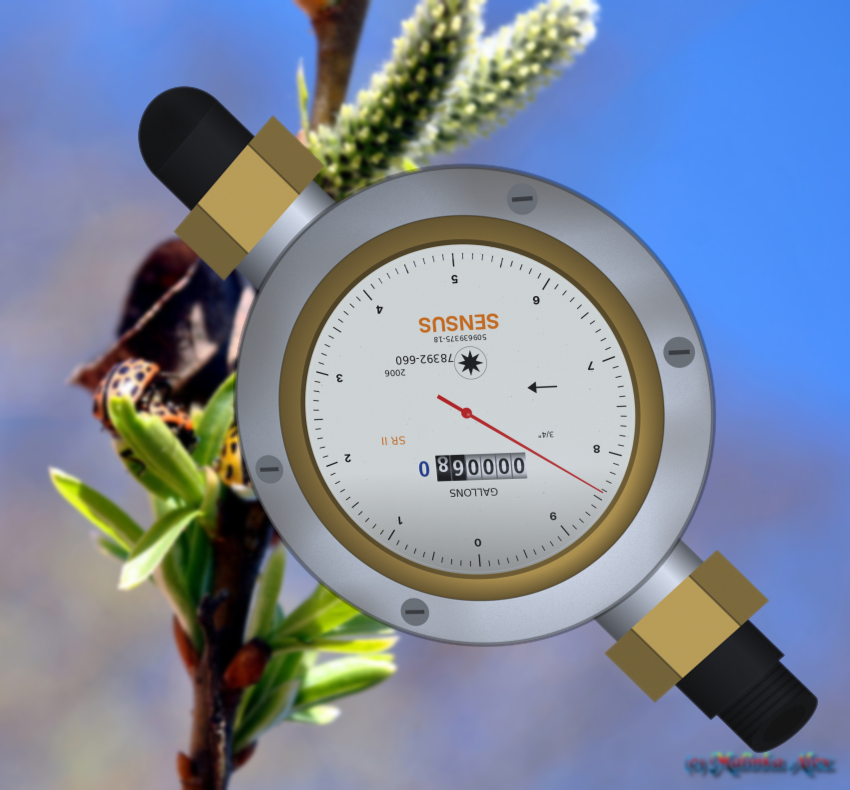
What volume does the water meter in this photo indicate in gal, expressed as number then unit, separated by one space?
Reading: 678.4 gal
